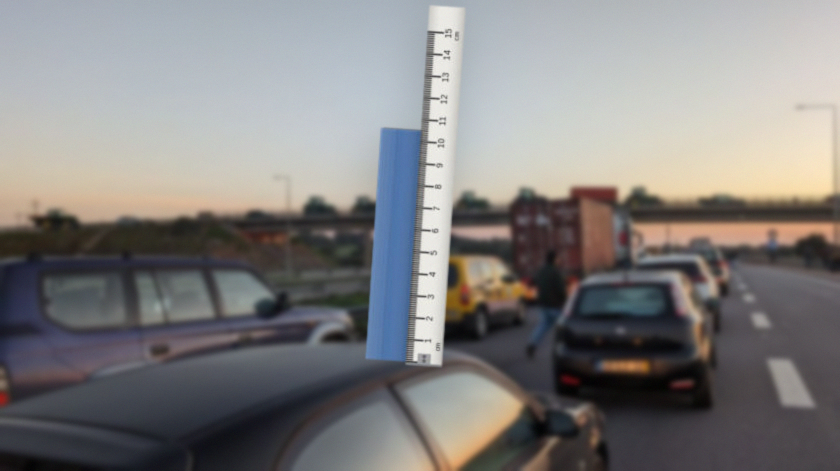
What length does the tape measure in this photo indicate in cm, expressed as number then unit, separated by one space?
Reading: 10.5 cm
